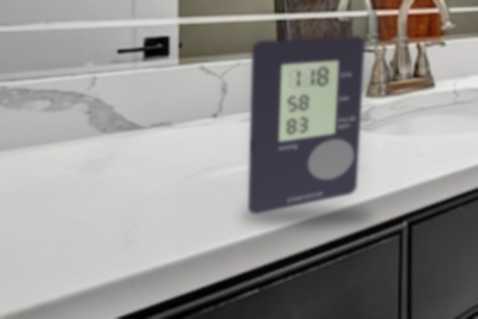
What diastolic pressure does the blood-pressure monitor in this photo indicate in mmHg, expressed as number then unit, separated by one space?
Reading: 58 mmHg
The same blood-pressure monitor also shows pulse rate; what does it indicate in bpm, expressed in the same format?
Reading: 83 bpm
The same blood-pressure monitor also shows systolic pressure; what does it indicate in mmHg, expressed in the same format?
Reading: 118 mmHg
